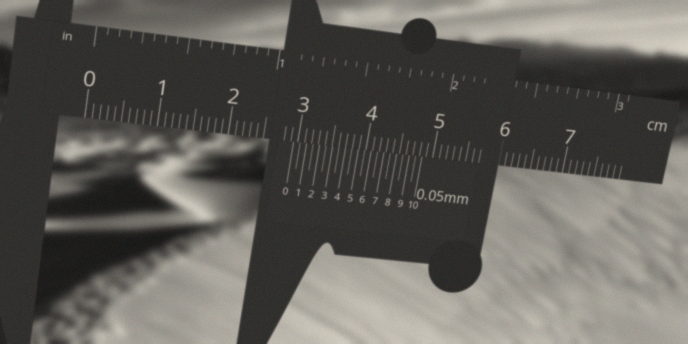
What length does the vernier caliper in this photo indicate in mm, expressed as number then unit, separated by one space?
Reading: 29.4 mm
